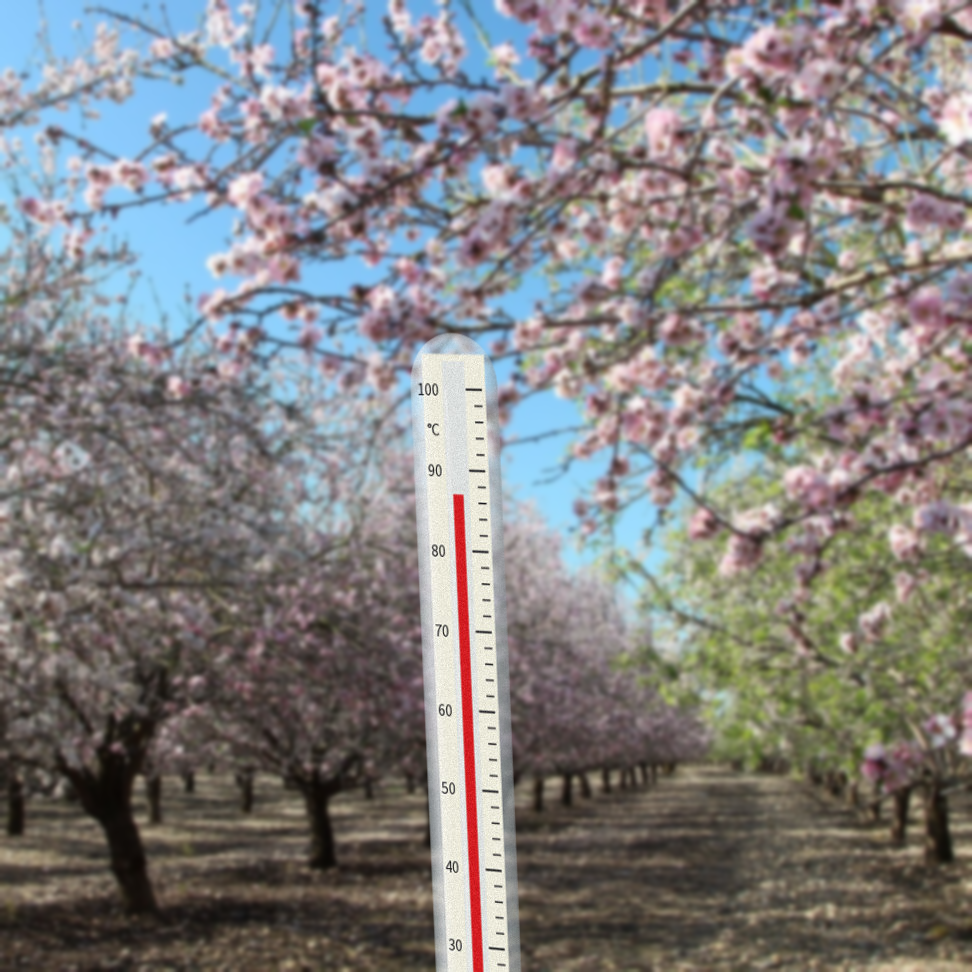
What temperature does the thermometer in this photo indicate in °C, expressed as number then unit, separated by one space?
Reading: 87 °C
